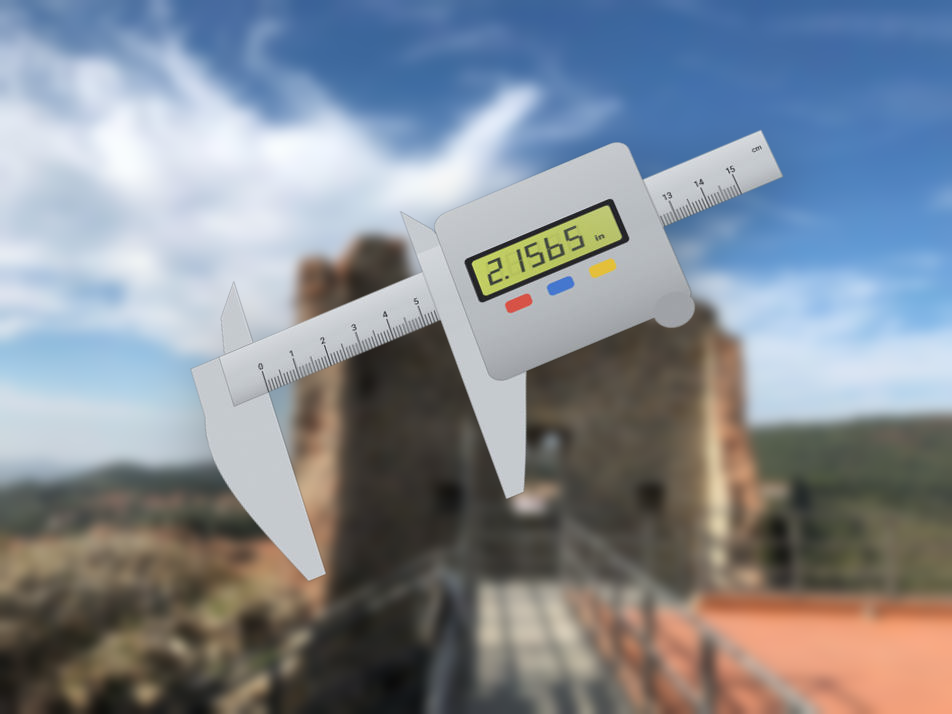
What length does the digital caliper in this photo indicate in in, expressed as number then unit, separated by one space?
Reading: 2.1565 in
